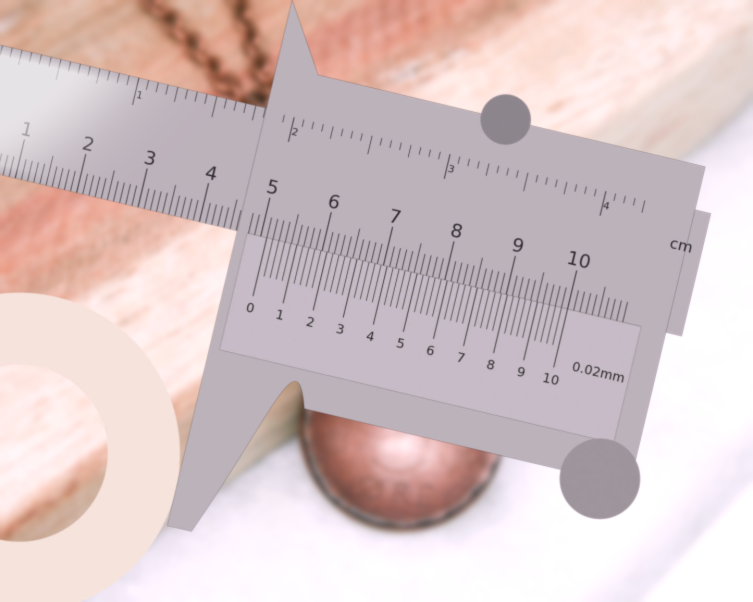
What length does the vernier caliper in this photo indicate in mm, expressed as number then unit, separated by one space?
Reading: 51.0 mm
